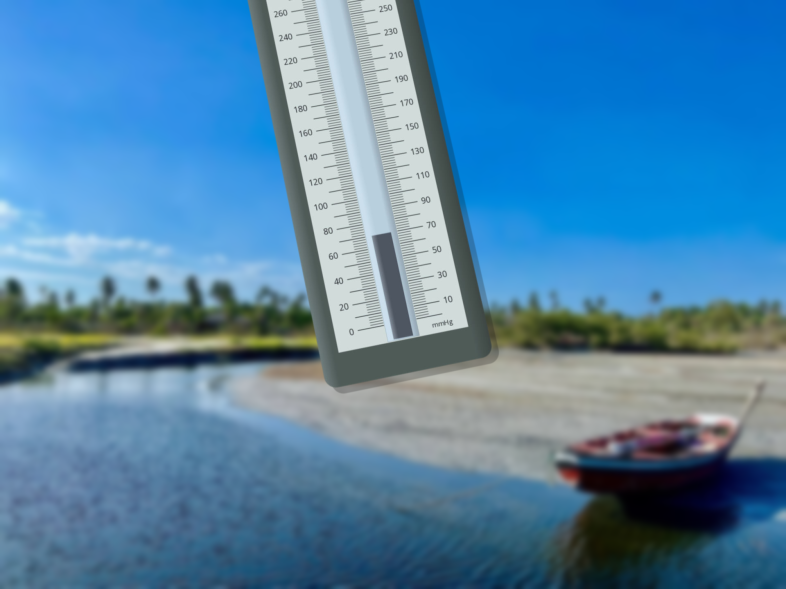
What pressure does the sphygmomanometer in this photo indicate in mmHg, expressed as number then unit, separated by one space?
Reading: 70 mmHg
